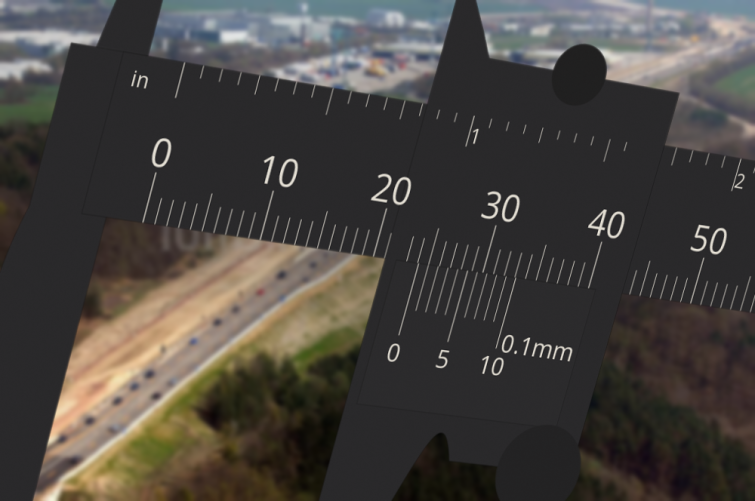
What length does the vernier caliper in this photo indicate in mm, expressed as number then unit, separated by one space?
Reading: 24.1 mm
